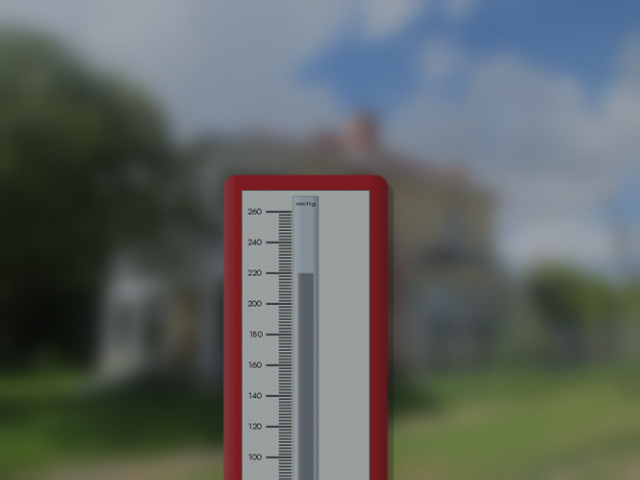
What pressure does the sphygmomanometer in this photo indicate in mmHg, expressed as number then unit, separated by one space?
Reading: 220 mmHg
